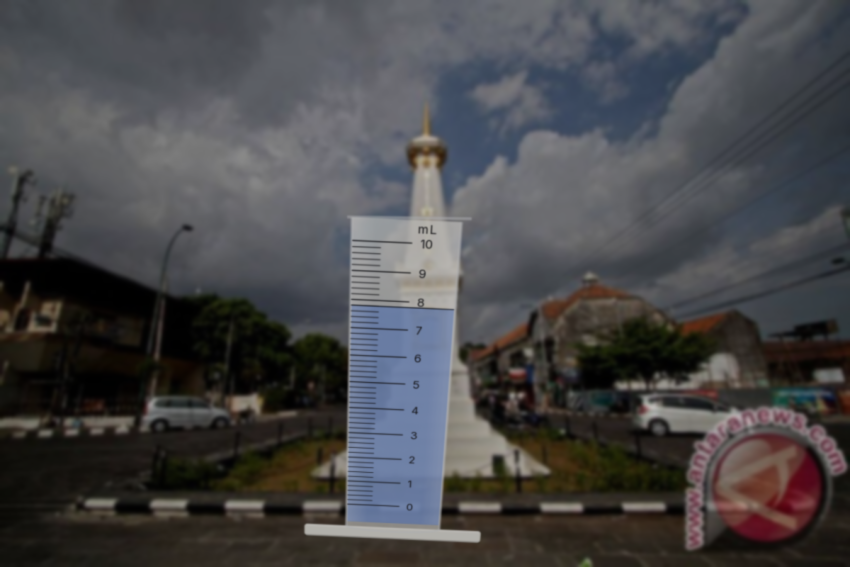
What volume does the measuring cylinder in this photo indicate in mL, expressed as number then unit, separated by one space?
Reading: 7.8 mL
